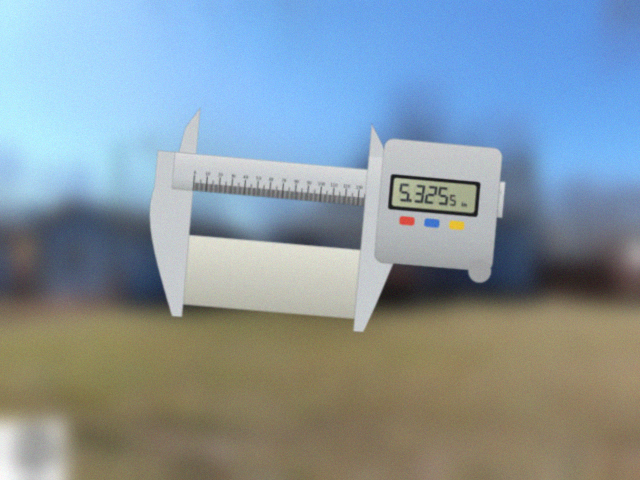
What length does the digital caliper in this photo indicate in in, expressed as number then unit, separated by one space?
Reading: 5.3255 in
